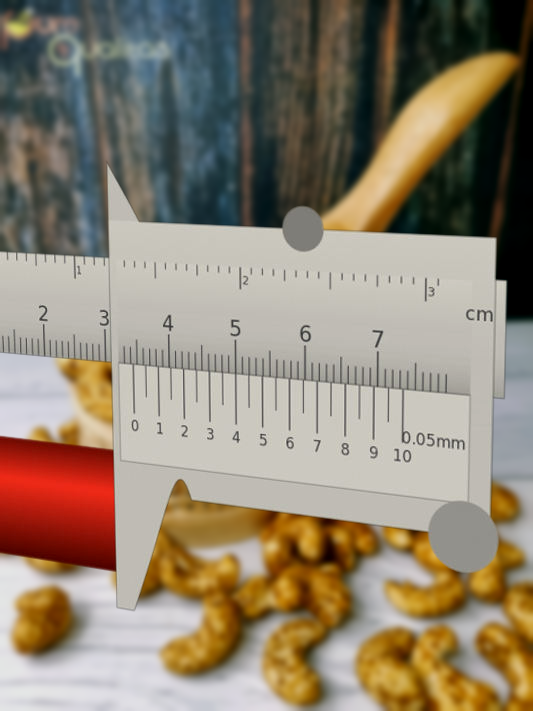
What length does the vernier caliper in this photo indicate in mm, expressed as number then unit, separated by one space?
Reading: 34.4 mm
